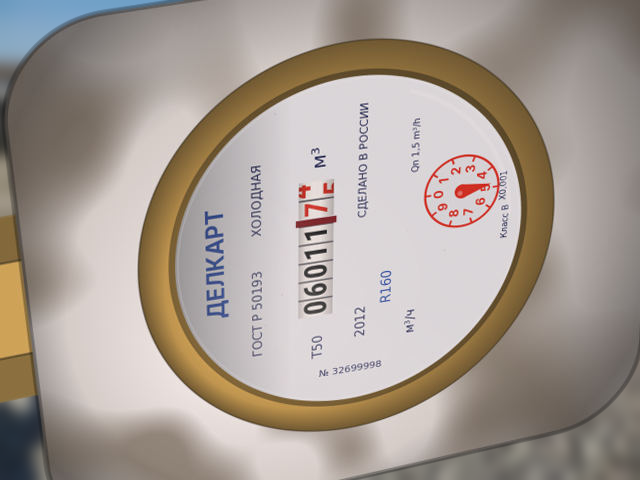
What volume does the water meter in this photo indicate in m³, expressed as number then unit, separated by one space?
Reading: 6011.744 m³
